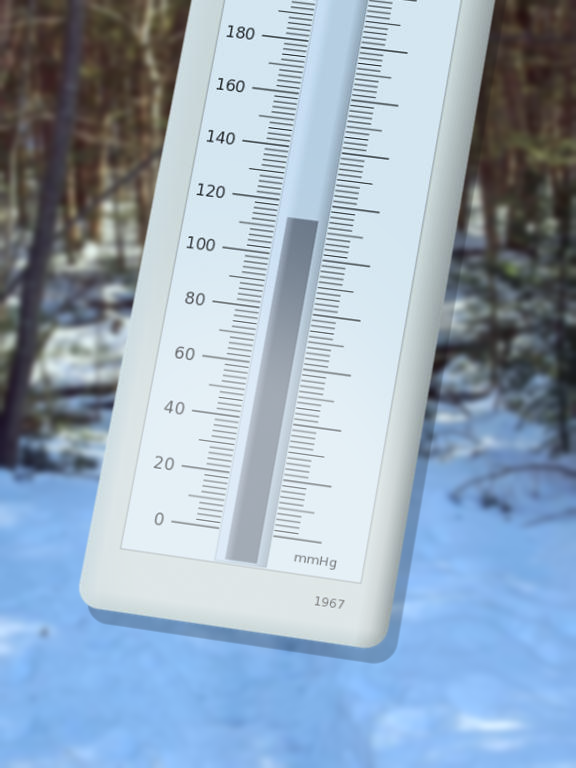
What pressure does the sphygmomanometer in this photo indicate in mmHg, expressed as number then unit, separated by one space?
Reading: 114 mmHg
